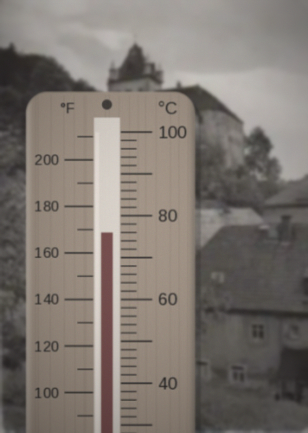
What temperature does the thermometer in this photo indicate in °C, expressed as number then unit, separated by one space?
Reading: 76 °C
